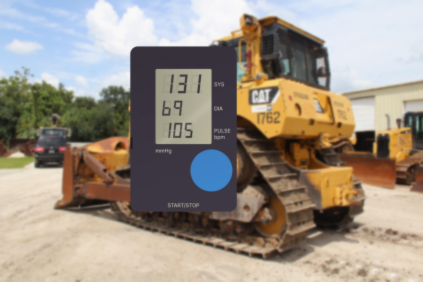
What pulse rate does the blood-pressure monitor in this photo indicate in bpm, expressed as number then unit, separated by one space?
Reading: 105 bpm
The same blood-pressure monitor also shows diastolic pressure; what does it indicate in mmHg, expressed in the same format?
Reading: 69 mmHg
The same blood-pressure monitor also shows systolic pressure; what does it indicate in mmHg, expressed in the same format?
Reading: 131 mmHg
